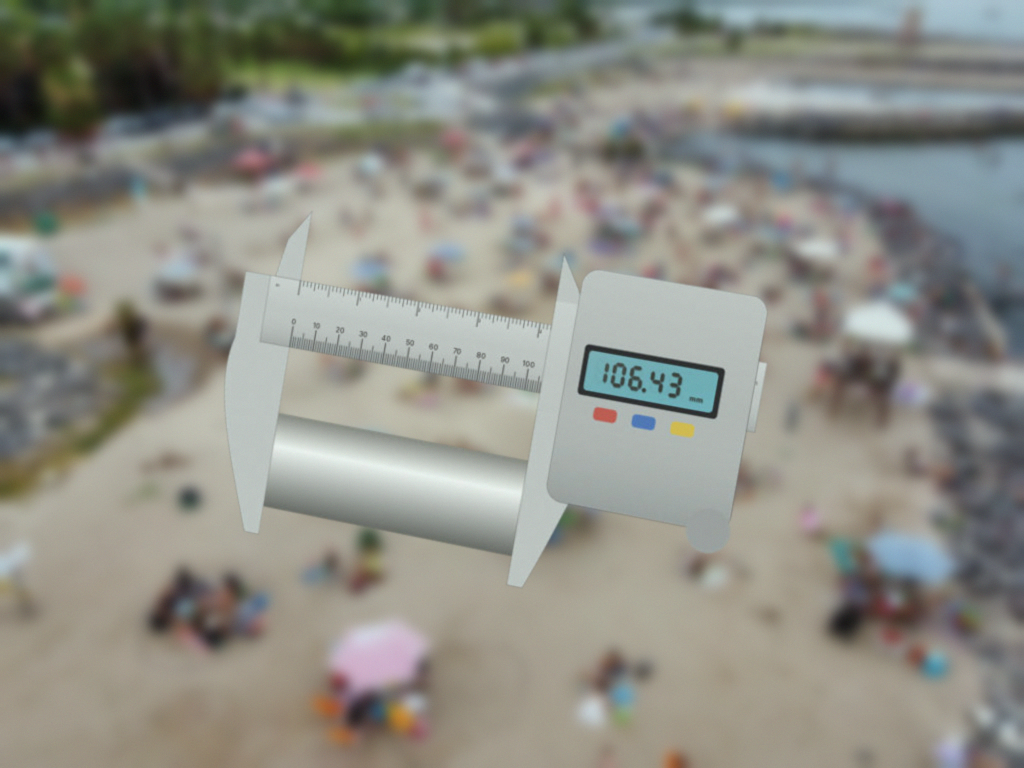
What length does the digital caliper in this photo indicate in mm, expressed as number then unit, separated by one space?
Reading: 106.43 mm
